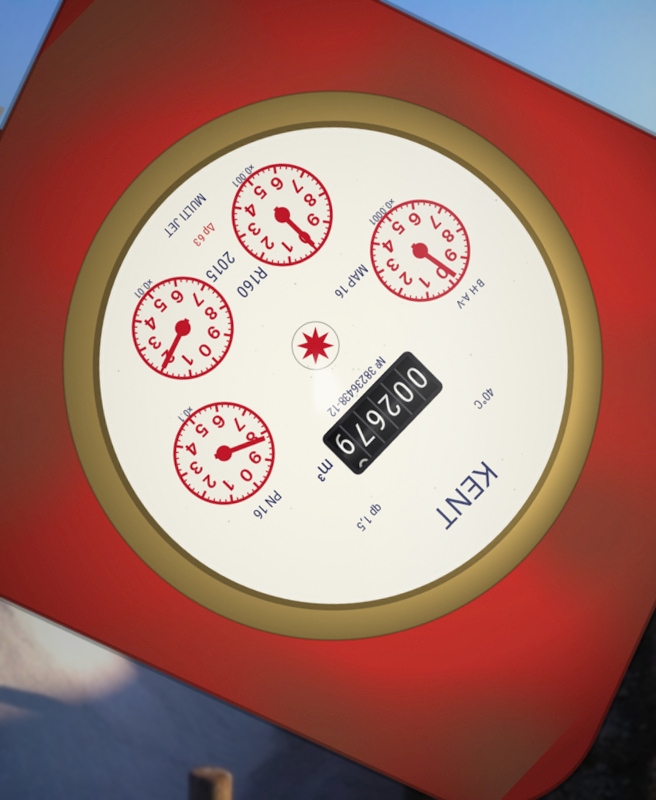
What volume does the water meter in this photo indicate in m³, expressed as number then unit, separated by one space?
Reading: 2678.8199 m³
